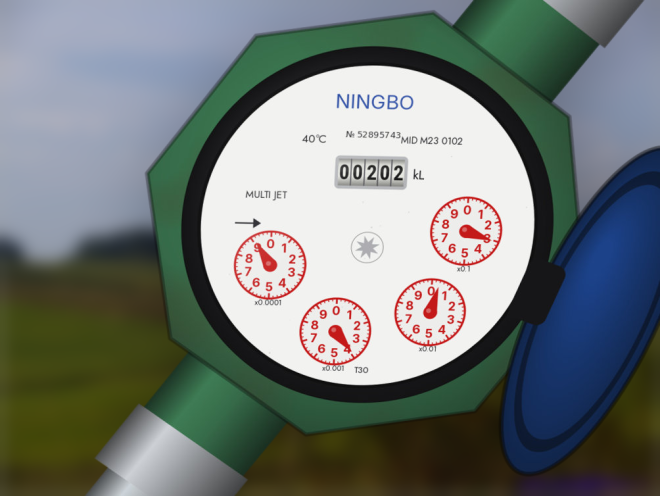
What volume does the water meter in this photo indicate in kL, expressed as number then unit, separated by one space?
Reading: 202.3039 kL
